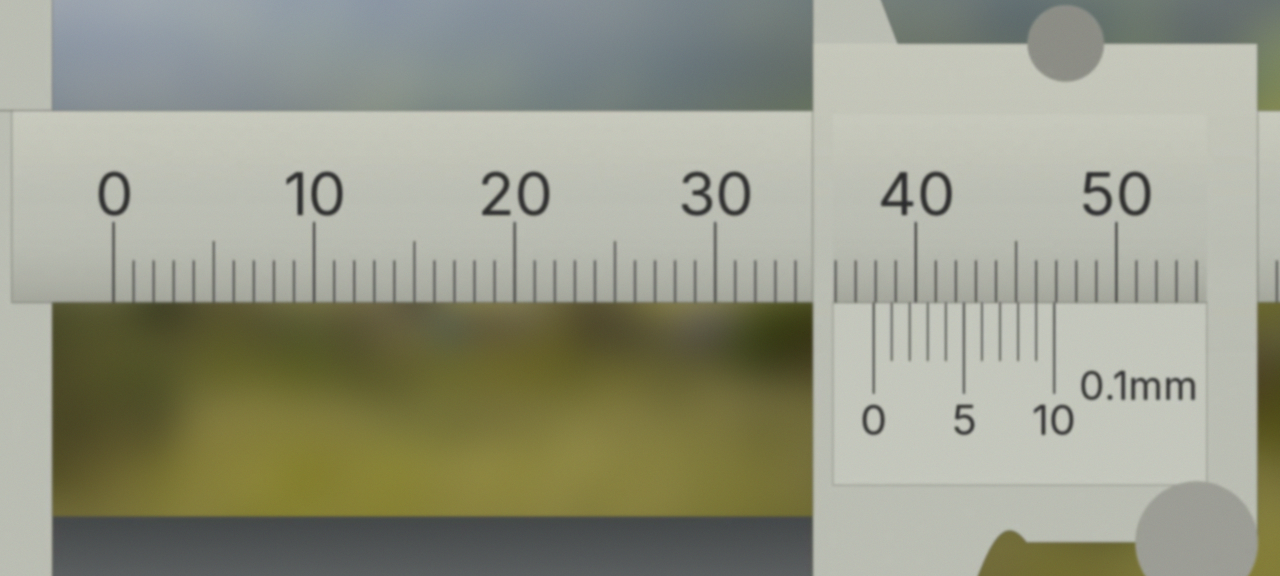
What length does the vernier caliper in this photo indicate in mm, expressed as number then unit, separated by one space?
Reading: 37.9 mm
